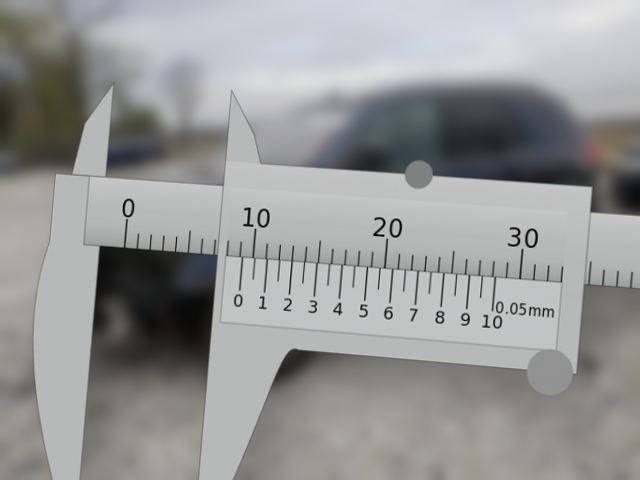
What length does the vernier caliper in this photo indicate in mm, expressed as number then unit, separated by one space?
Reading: 9.2 mm
